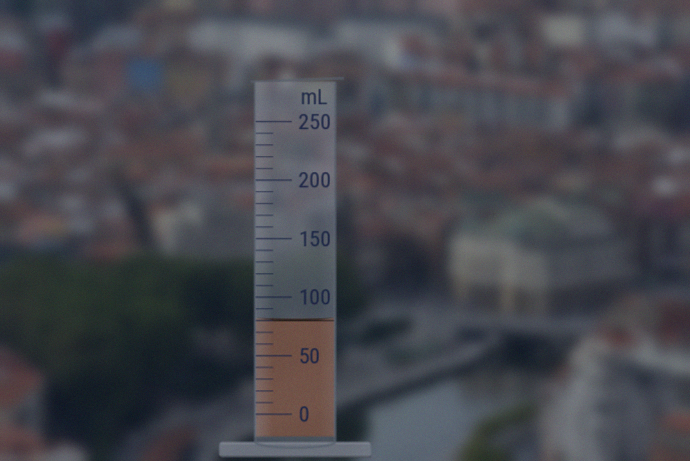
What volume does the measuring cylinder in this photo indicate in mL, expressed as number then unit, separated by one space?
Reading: 80 mL
